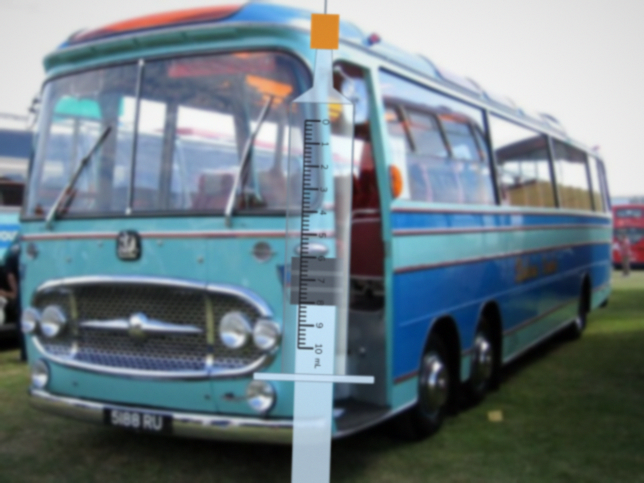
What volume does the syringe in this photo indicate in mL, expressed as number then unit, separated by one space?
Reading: 6 mL
